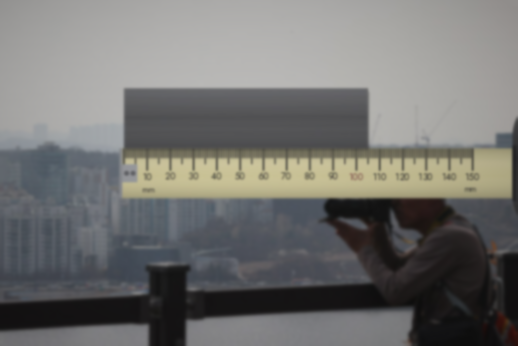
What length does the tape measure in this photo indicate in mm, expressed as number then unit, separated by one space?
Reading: 105 mm
